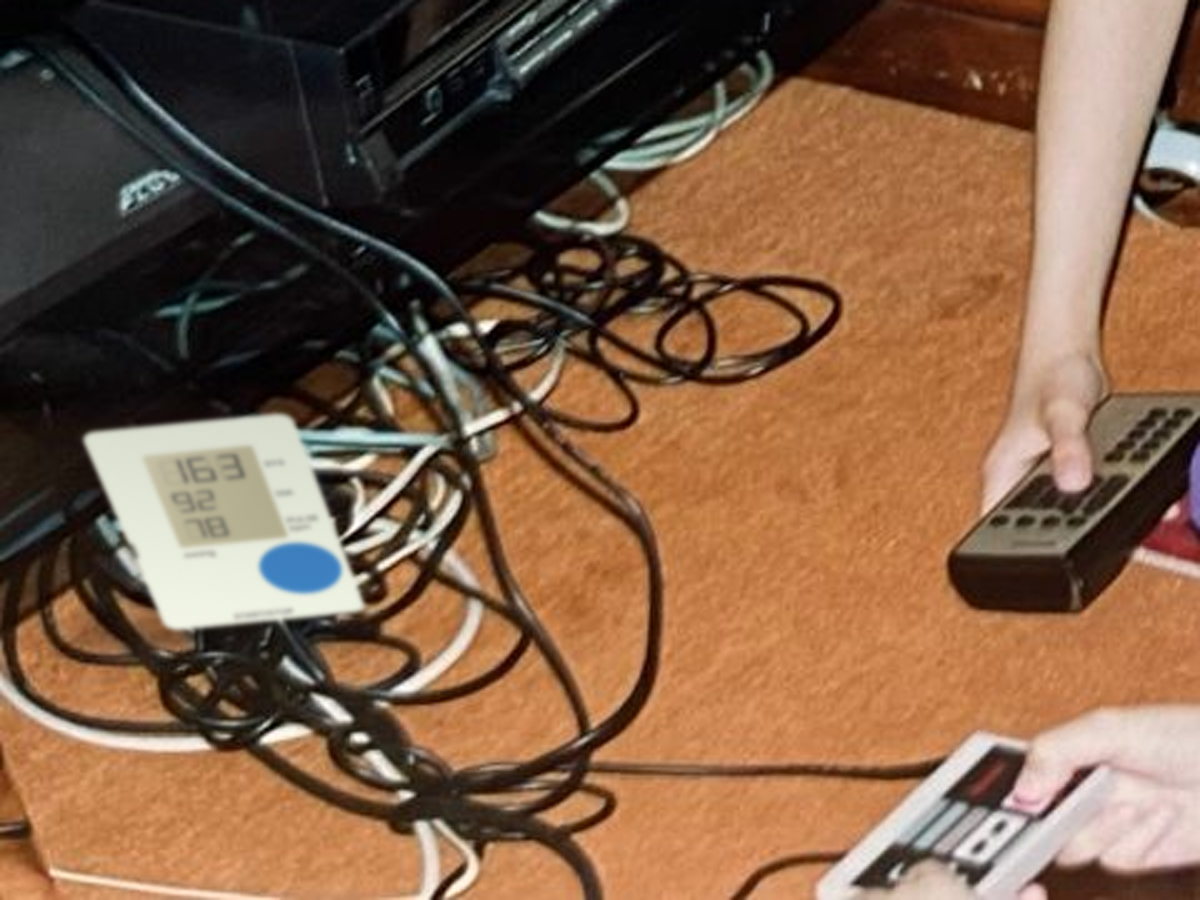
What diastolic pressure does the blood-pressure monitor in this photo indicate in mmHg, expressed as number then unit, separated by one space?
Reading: 92 mmHg
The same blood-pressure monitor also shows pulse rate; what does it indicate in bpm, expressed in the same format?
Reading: 78 bpm
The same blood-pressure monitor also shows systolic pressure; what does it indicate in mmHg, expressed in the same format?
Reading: 163 mmHg
